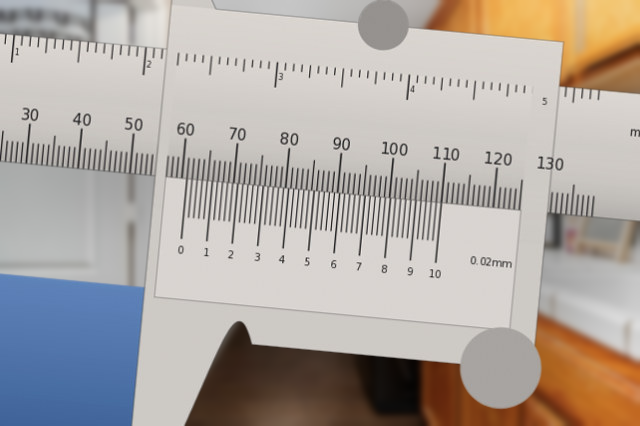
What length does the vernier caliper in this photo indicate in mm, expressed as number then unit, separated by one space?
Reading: 61.0 mm
